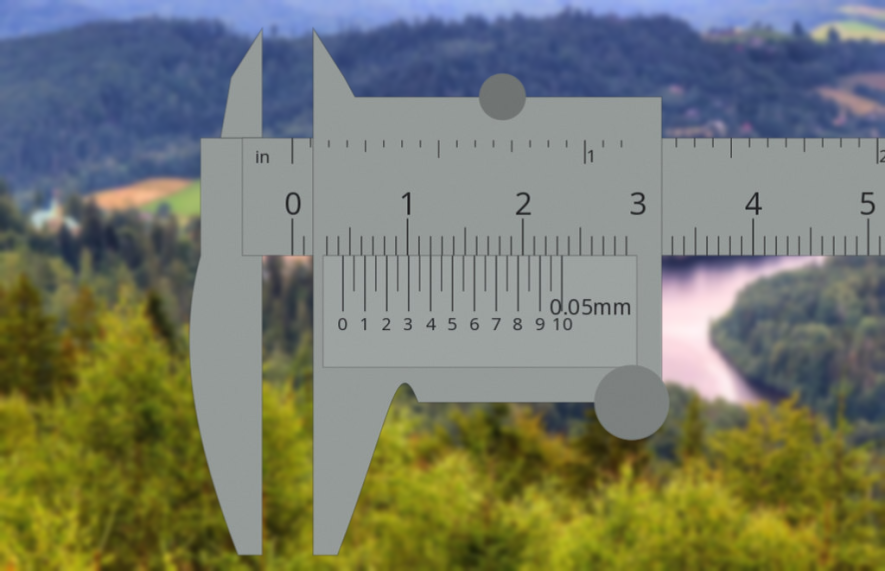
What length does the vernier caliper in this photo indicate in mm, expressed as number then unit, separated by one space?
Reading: 4.4 mm
